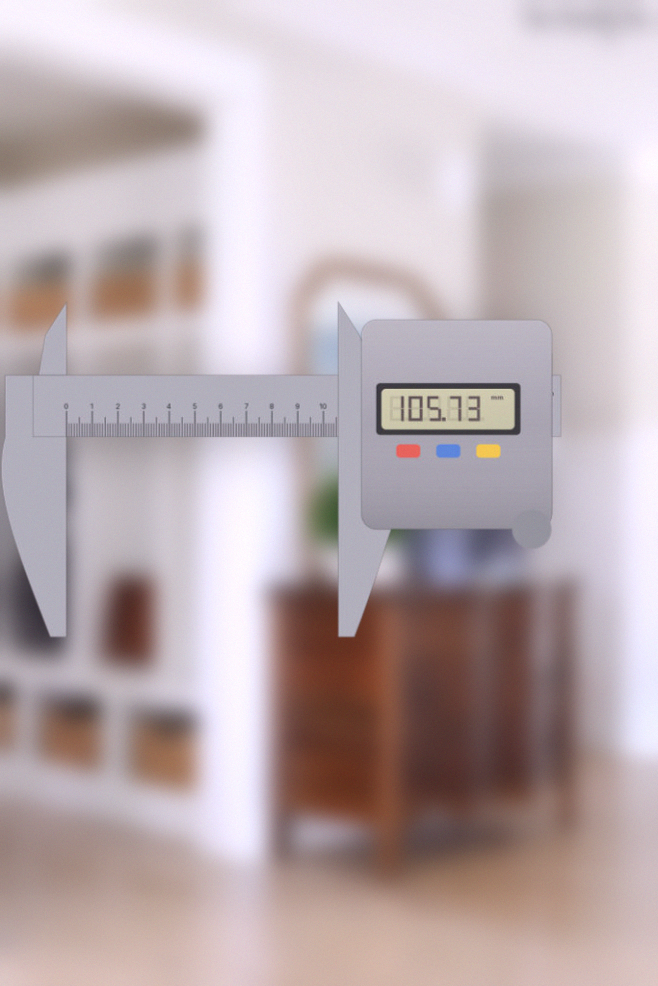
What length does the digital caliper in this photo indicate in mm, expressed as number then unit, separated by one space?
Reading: 105.73 mm
